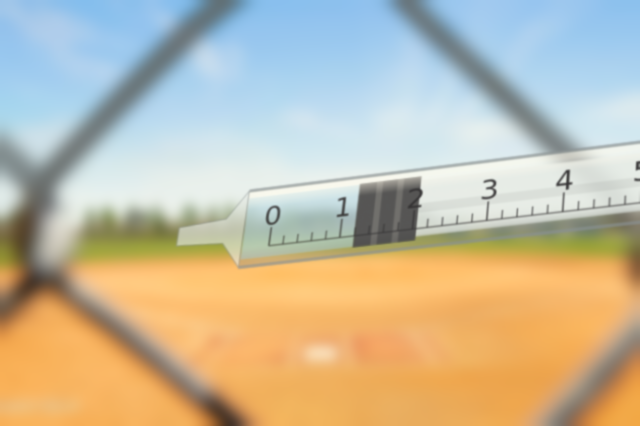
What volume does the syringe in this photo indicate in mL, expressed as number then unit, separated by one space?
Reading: 1.2 mL
